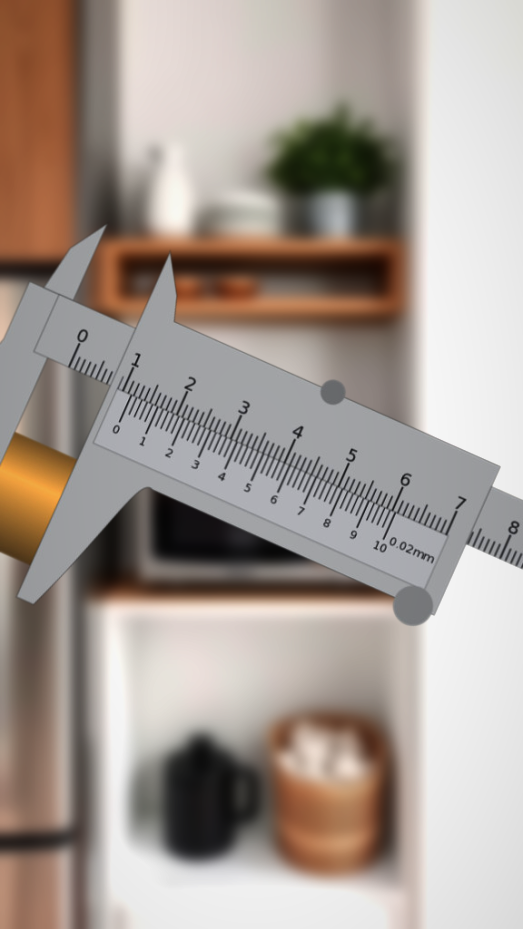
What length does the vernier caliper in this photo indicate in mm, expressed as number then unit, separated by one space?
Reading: 11.6 mm
